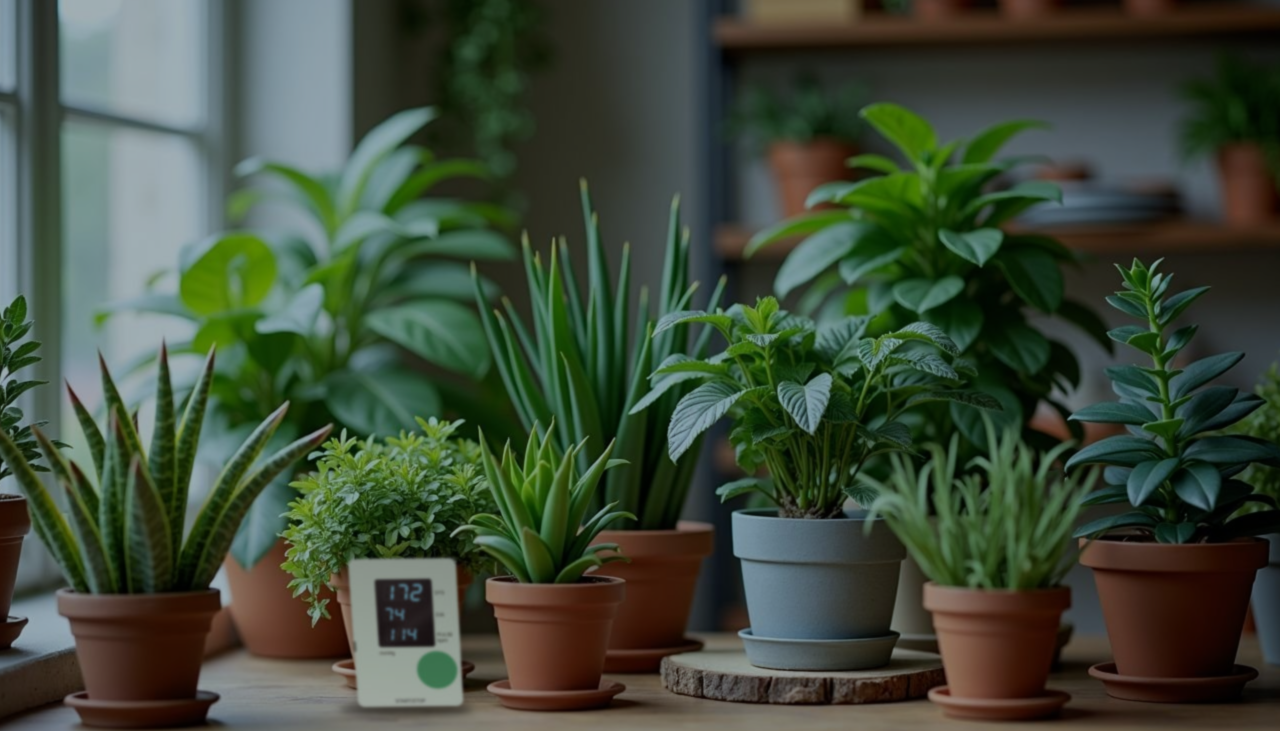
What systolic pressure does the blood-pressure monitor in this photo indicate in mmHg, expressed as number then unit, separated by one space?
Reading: 172 mmHg
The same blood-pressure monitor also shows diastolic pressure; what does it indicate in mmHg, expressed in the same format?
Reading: 74 mmHg
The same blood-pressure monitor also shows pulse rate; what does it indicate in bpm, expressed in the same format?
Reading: 114 bpm
